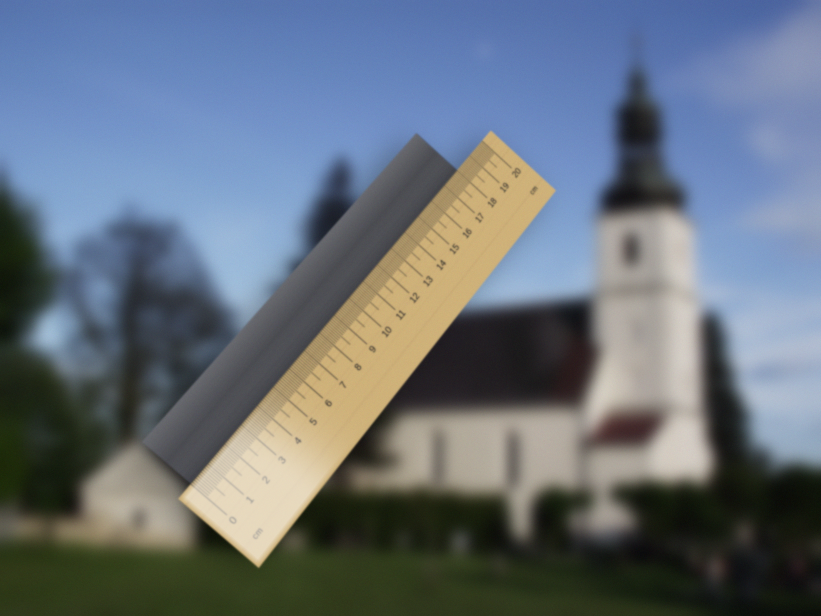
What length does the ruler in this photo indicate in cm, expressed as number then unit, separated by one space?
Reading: 18 cm
